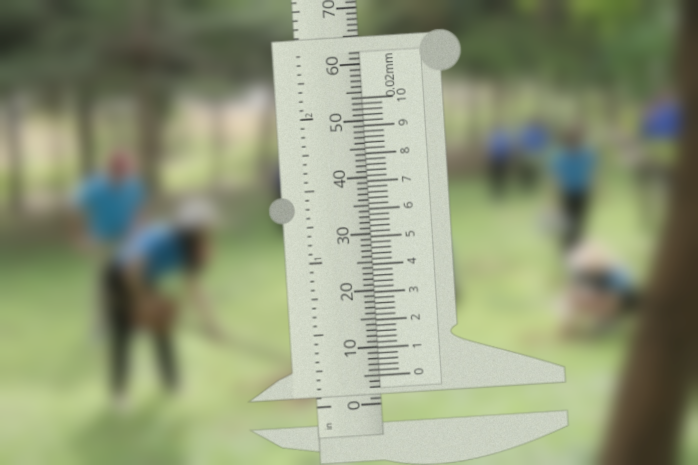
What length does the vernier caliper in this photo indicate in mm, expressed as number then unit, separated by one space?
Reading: 5.0 mm
